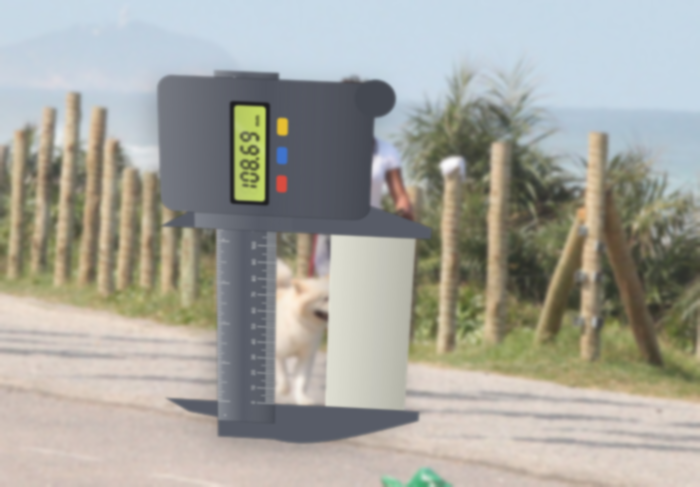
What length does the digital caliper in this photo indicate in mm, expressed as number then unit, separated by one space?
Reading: 108.69 mm
